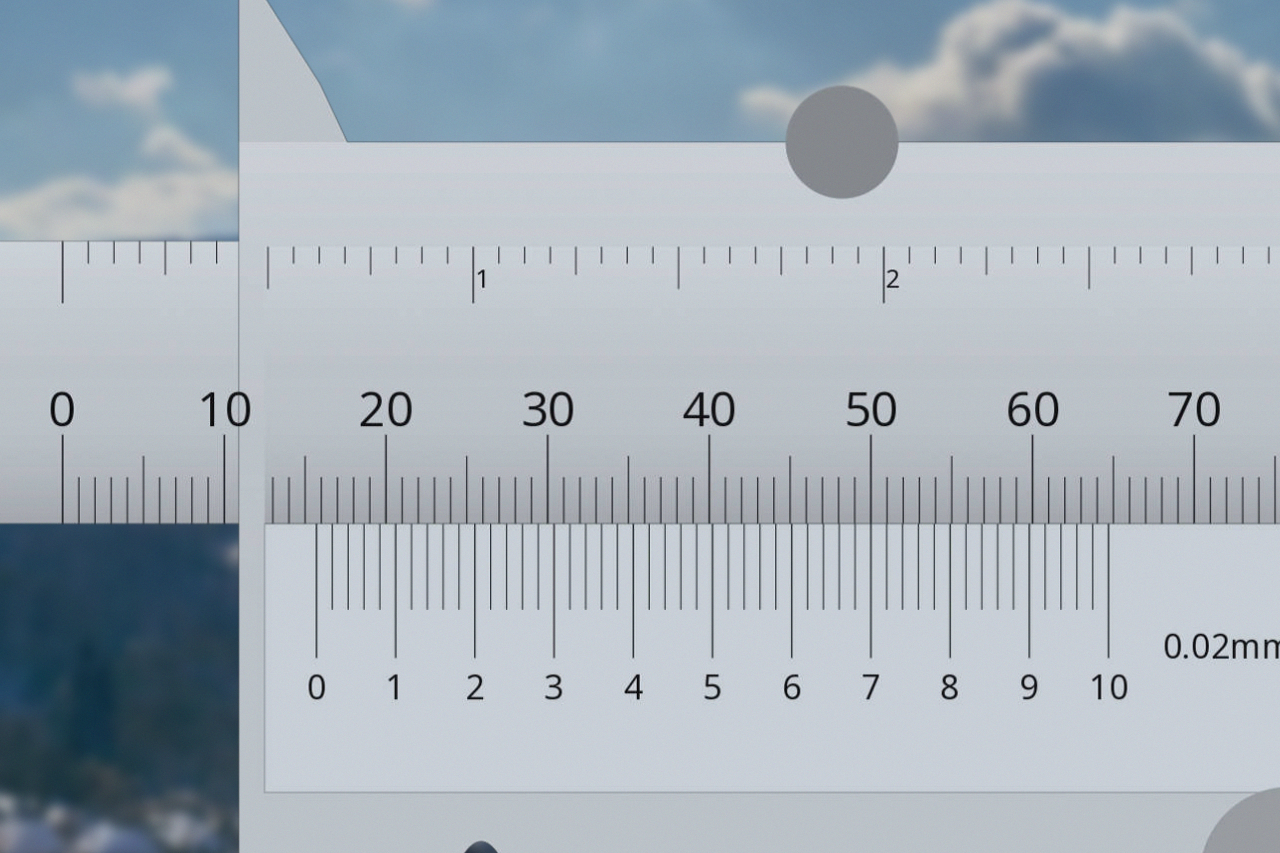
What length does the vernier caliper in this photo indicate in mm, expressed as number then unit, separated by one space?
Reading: 15.7 mm
